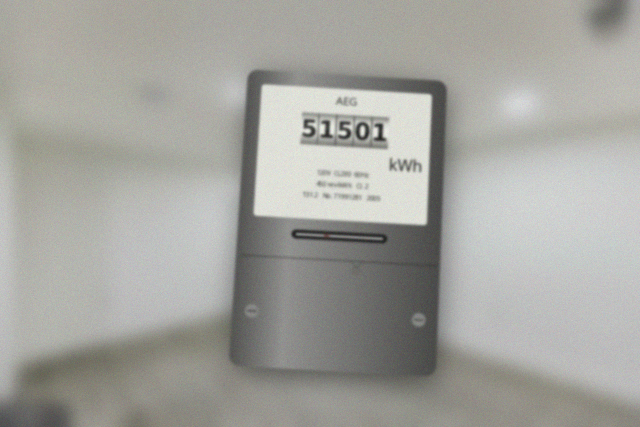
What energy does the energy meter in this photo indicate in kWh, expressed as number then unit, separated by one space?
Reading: 51501 kWh
